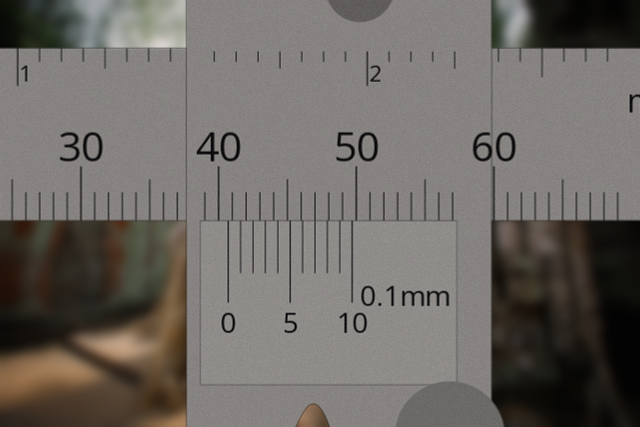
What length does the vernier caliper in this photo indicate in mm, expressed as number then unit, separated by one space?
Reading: 40.7 mm
